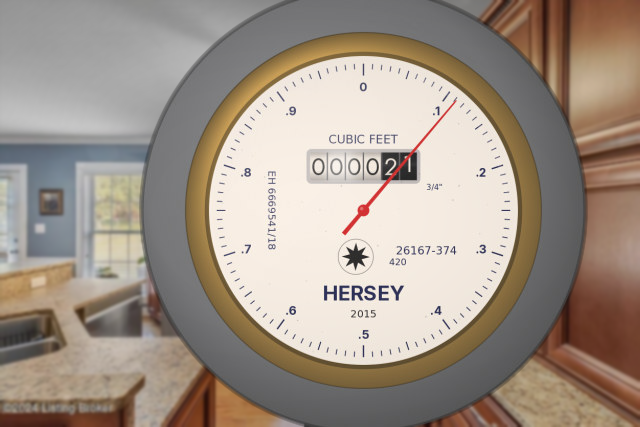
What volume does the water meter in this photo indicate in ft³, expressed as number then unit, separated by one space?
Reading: 21.11 ft³
